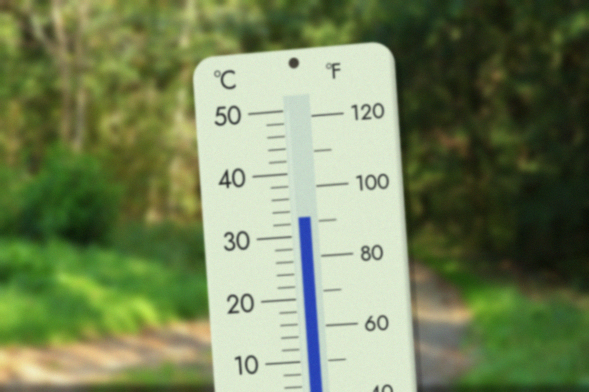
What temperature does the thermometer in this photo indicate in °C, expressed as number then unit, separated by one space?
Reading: 33 °C
